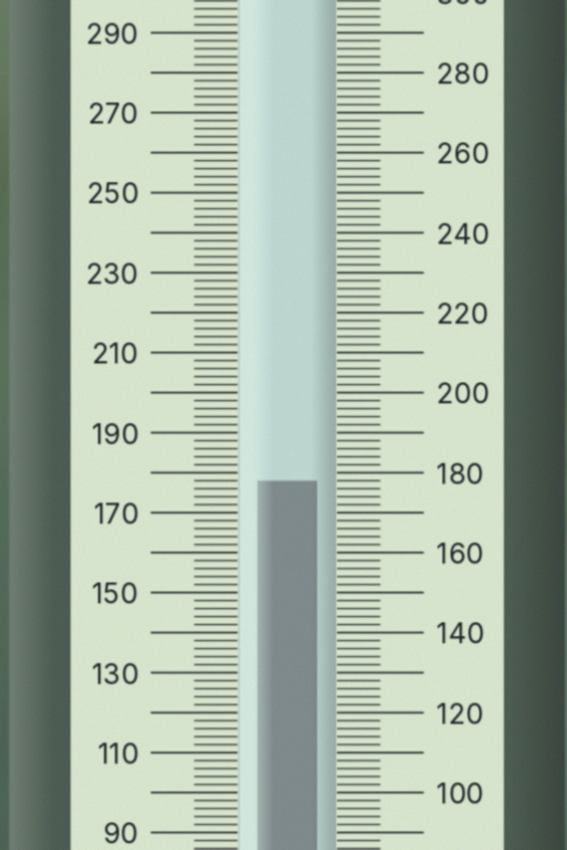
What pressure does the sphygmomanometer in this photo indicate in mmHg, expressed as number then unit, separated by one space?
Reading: 178 mmHg
